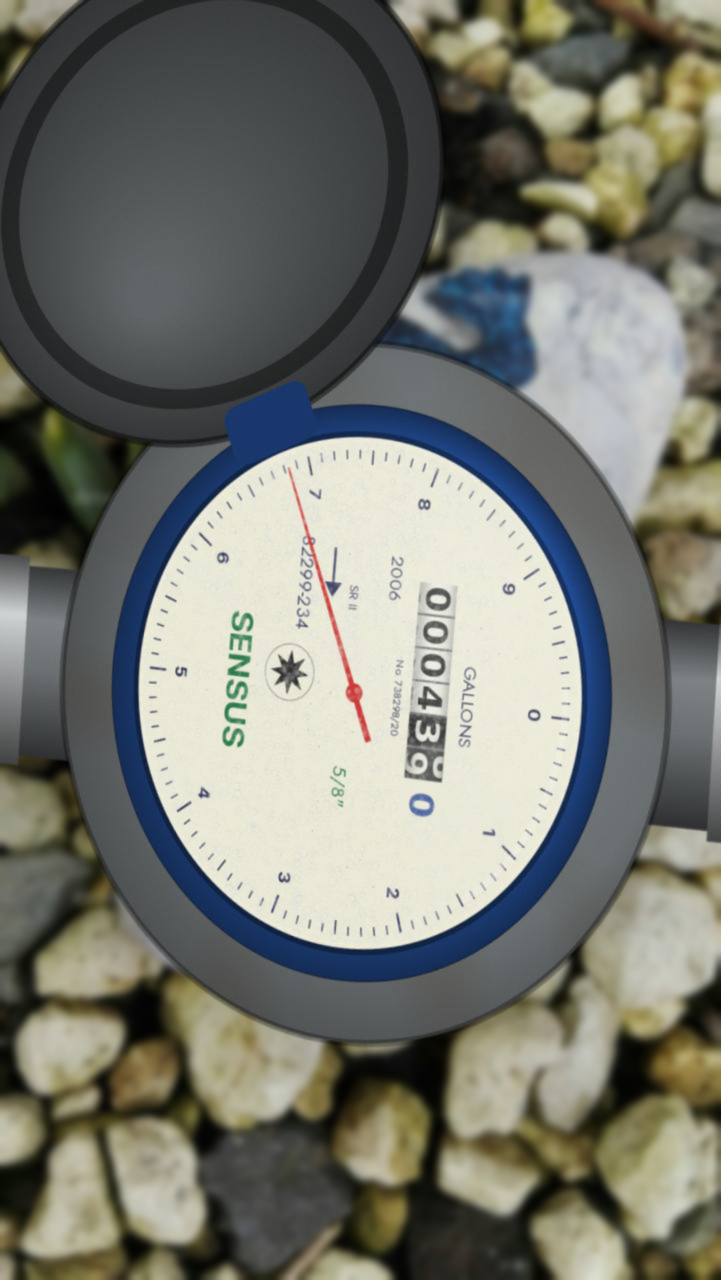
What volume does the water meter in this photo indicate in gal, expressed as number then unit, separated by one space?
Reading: 4386.8 gal
